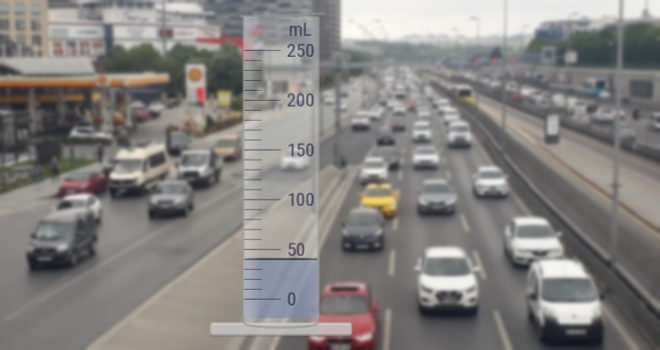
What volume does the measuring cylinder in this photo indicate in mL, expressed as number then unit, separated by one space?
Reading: 40 mL
